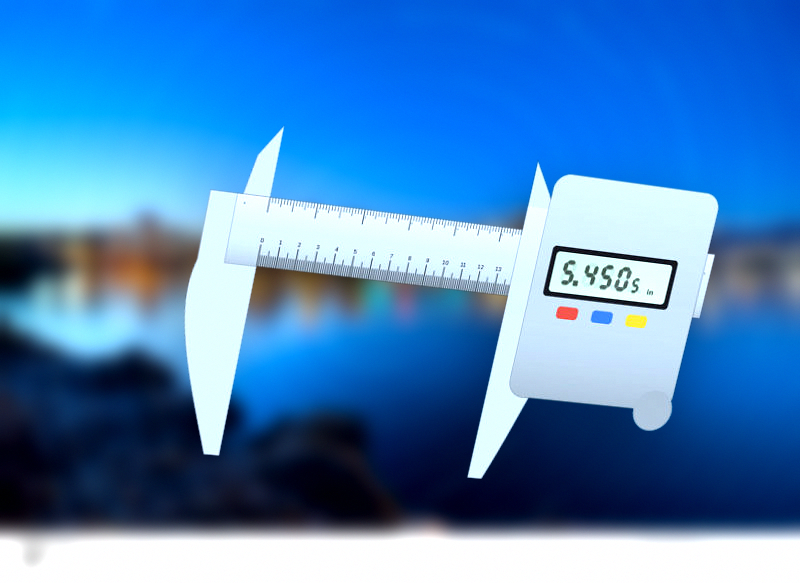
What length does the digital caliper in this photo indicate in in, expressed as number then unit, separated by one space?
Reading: 5.4505 in
